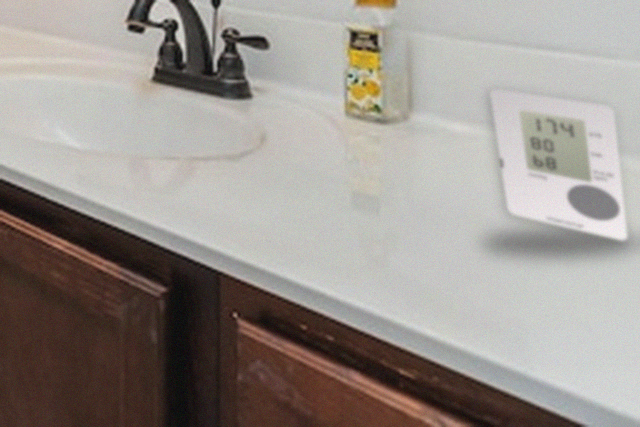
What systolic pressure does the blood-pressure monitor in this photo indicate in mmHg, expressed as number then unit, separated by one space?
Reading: 174 mmHg
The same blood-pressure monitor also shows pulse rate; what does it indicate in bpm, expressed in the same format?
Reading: 68 bpm
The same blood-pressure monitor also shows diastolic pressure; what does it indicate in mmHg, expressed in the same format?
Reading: 80 mmHg
